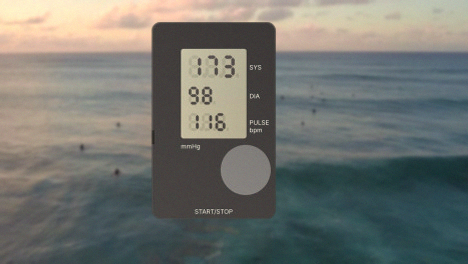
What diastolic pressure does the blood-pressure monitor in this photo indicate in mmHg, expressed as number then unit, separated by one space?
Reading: 98 mmHg
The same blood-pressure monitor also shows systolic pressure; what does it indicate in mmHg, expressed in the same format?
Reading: 173 mmHg
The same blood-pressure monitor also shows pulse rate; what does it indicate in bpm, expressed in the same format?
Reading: 116 bpm
